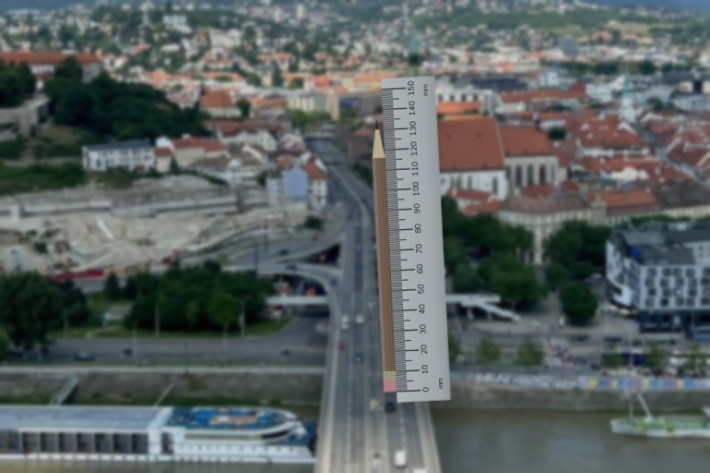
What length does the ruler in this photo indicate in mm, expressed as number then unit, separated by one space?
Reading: 135 mm
